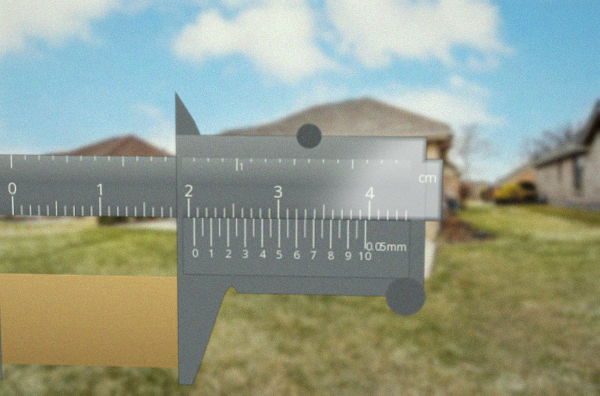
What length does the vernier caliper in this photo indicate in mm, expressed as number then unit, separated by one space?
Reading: 20.6 mm
